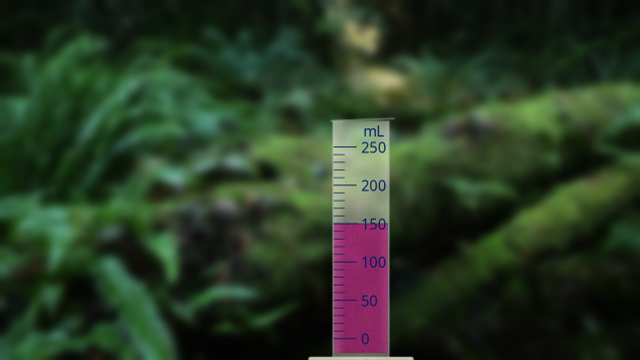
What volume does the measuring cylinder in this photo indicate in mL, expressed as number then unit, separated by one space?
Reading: 150 mL
